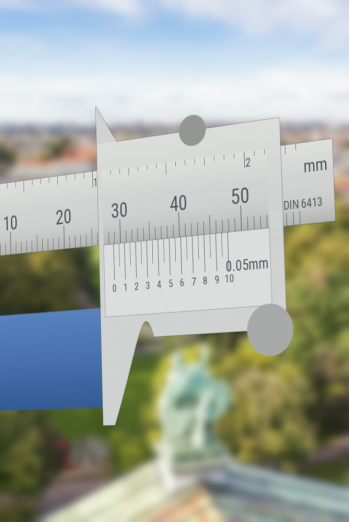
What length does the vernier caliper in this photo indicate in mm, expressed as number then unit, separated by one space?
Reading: 28.8 mm
